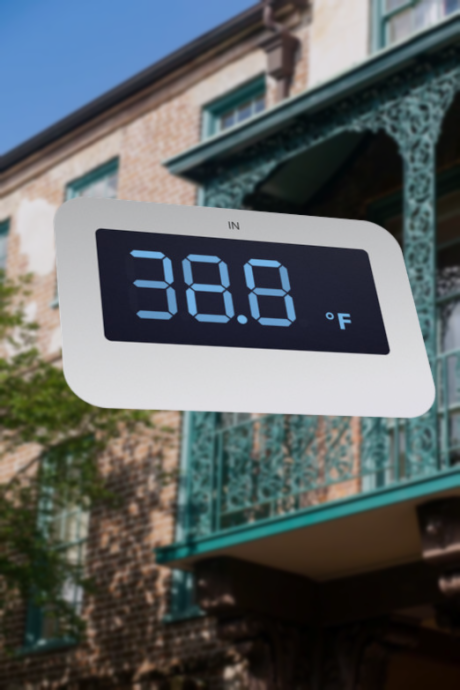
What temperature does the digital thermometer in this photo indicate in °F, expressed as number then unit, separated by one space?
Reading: 38.8 °F
